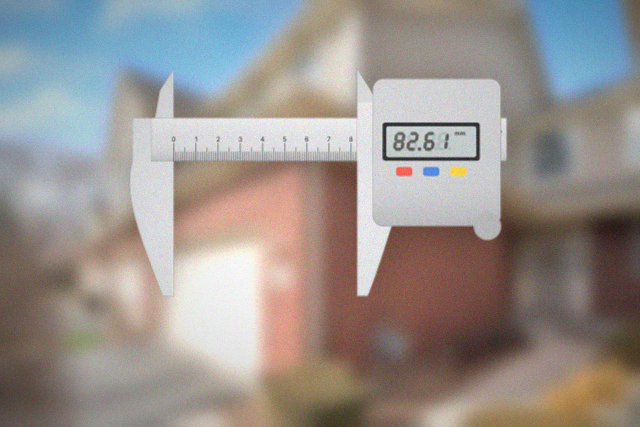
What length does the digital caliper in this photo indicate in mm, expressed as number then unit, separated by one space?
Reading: 82.61 mm
